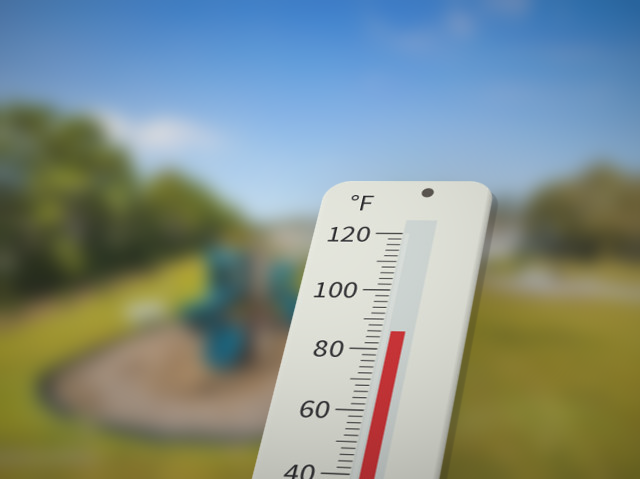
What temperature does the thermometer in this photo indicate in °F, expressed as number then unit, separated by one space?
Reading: 86 °F
